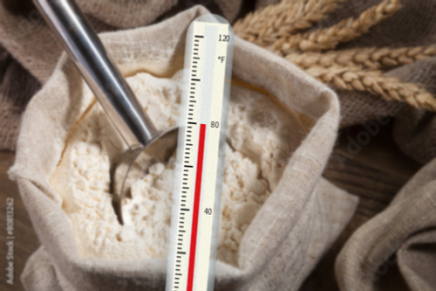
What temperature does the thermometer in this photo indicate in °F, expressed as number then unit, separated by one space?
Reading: 80 °F
